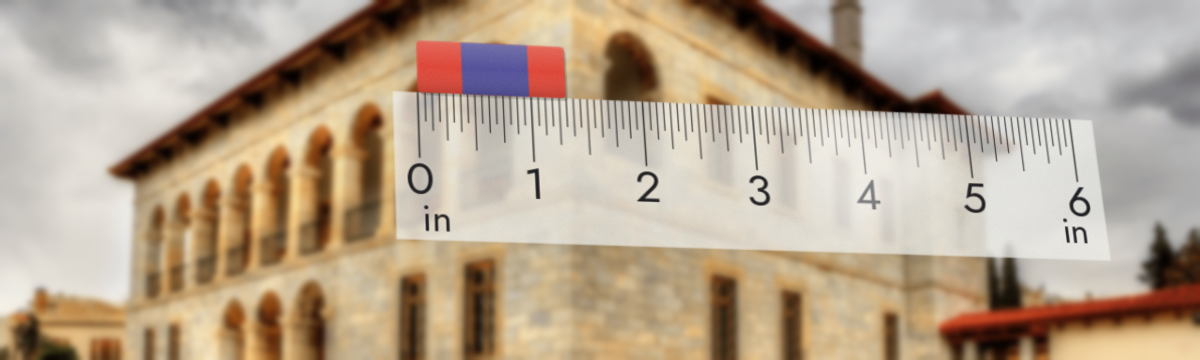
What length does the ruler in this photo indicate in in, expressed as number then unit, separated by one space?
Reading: 1.3125 in
